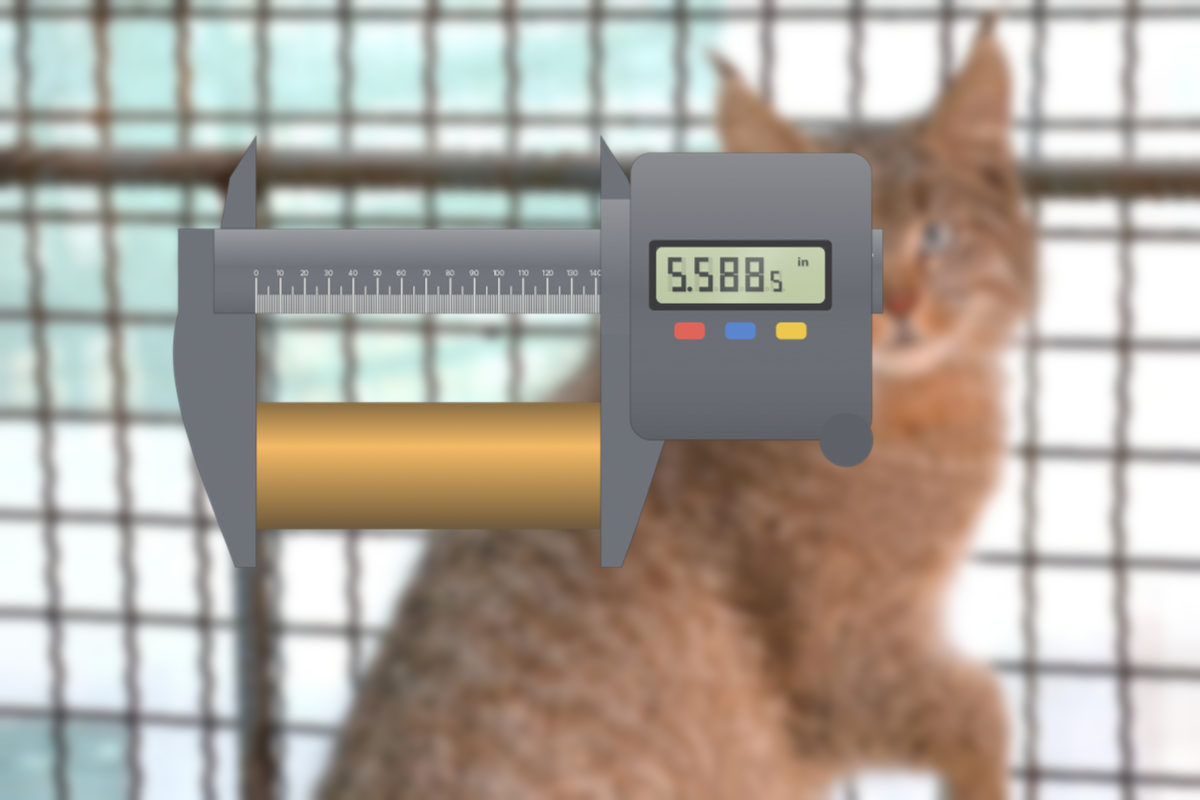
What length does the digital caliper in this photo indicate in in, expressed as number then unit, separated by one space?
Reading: 5.5885 in
